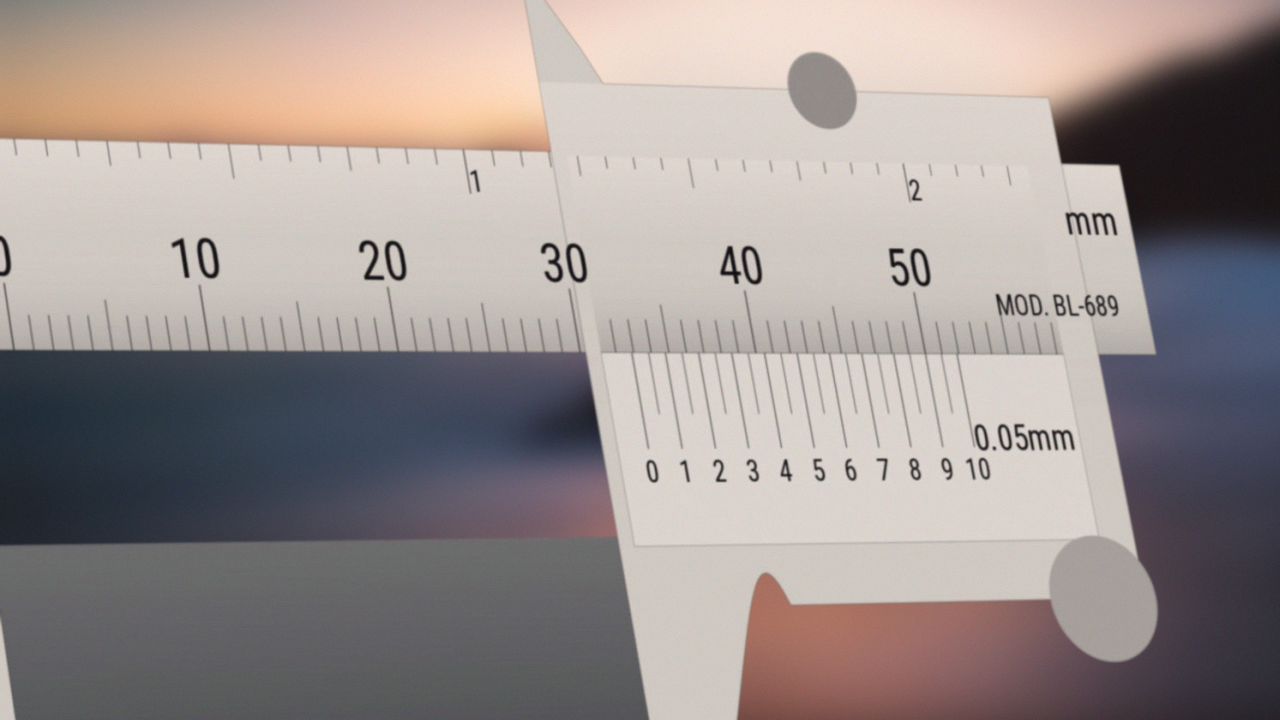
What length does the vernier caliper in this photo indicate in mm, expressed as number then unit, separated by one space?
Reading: 32.9 mm
